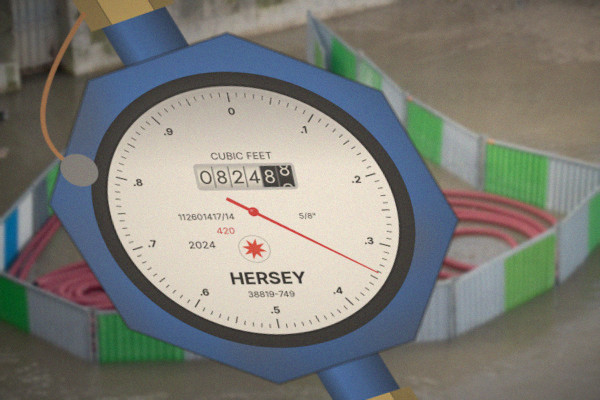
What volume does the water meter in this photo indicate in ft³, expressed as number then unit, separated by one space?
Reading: 82488.34 ft³
